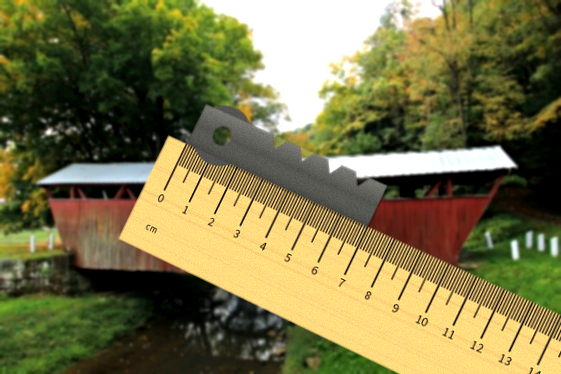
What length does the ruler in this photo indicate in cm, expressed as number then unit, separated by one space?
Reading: 7 cm
